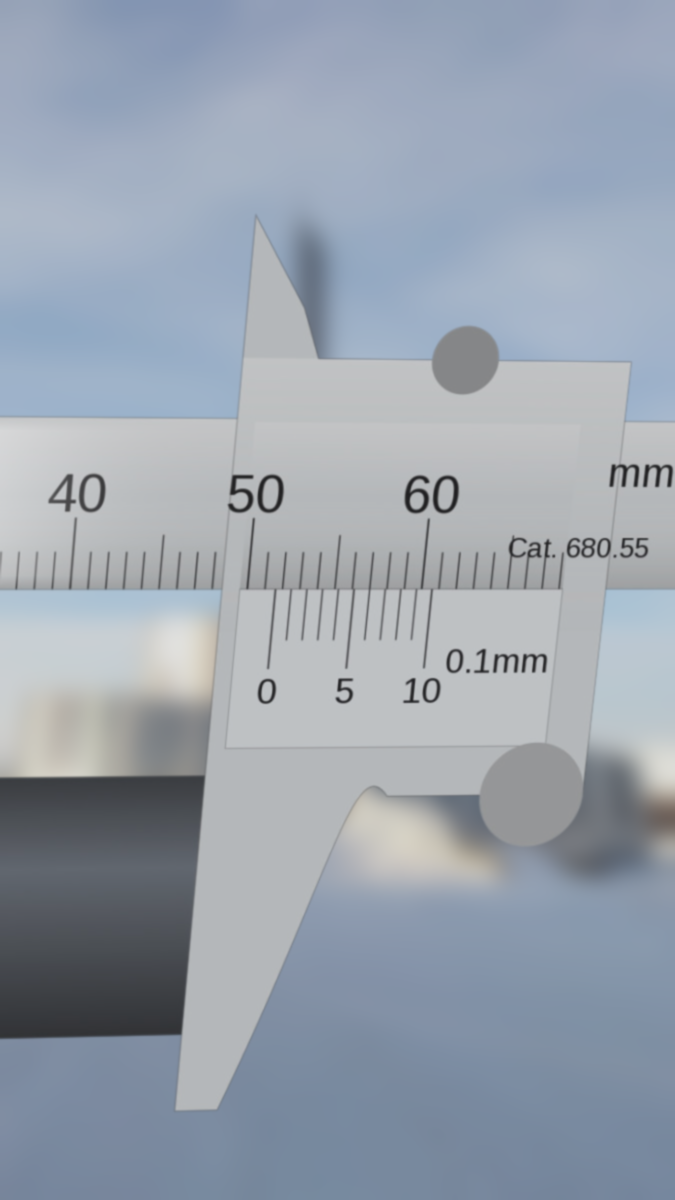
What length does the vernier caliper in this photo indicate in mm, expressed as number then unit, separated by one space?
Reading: 51.6 mm
